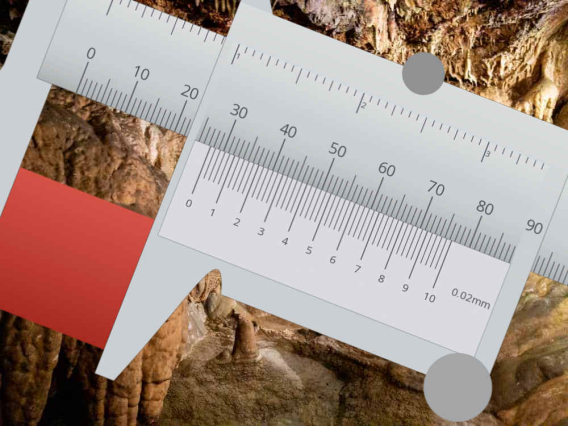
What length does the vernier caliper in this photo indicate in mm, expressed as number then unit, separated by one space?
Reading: 27.4 mm
